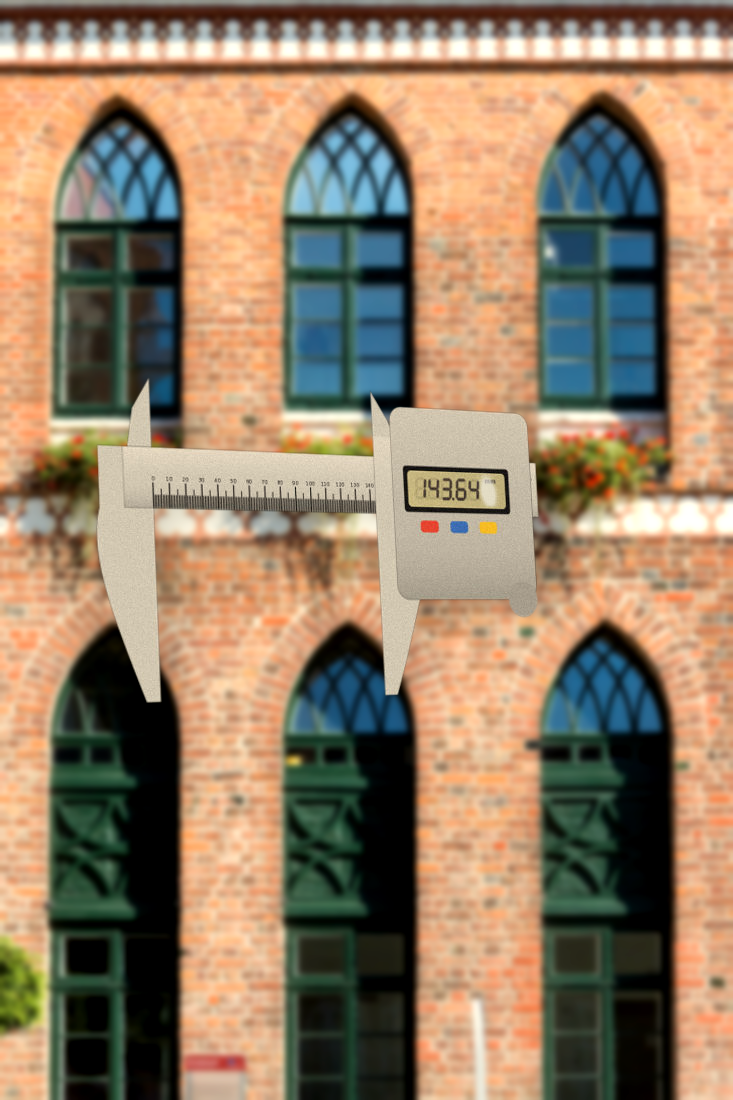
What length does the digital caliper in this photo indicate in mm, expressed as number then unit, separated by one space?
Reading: 143.64 mm
